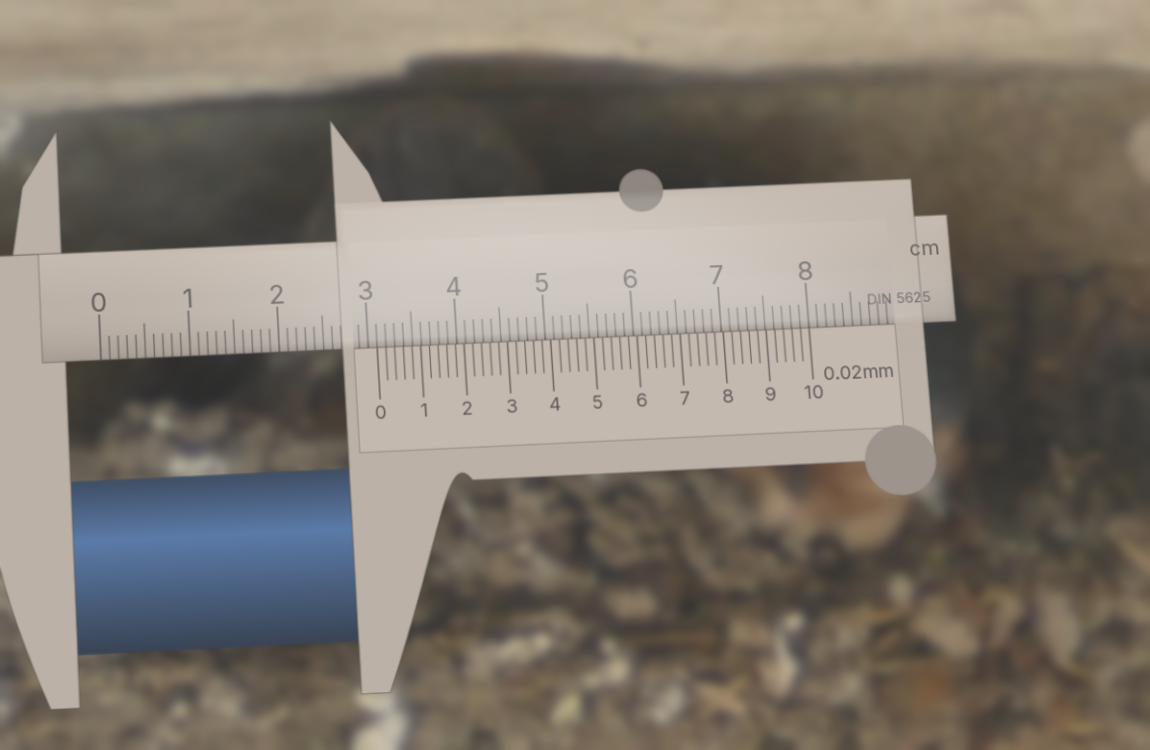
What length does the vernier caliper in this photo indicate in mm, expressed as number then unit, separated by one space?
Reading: 31.0 mm
